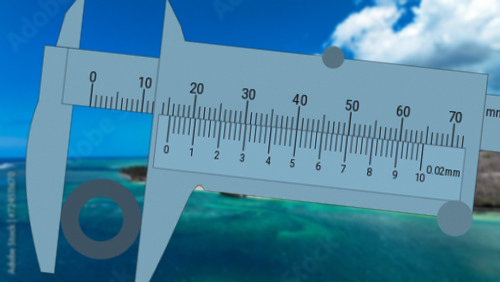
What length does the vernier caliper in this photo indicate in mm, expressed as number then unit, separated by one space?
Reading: 15.5 mm
